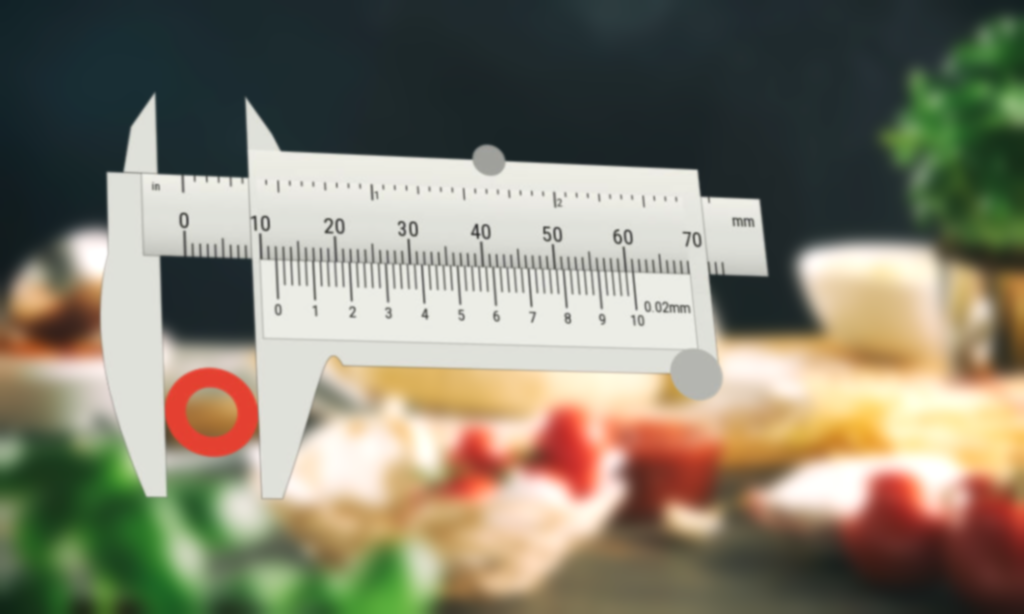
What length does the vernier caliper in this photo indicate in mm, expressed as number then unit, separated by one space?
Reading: 12.0 mm
